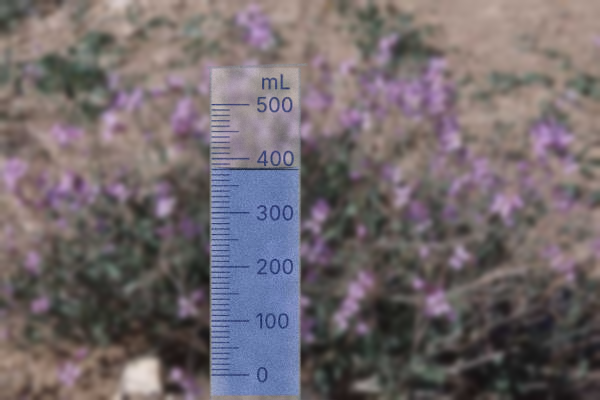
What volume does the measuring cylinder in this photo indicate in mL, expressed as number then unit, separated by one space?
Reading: 380 mL
